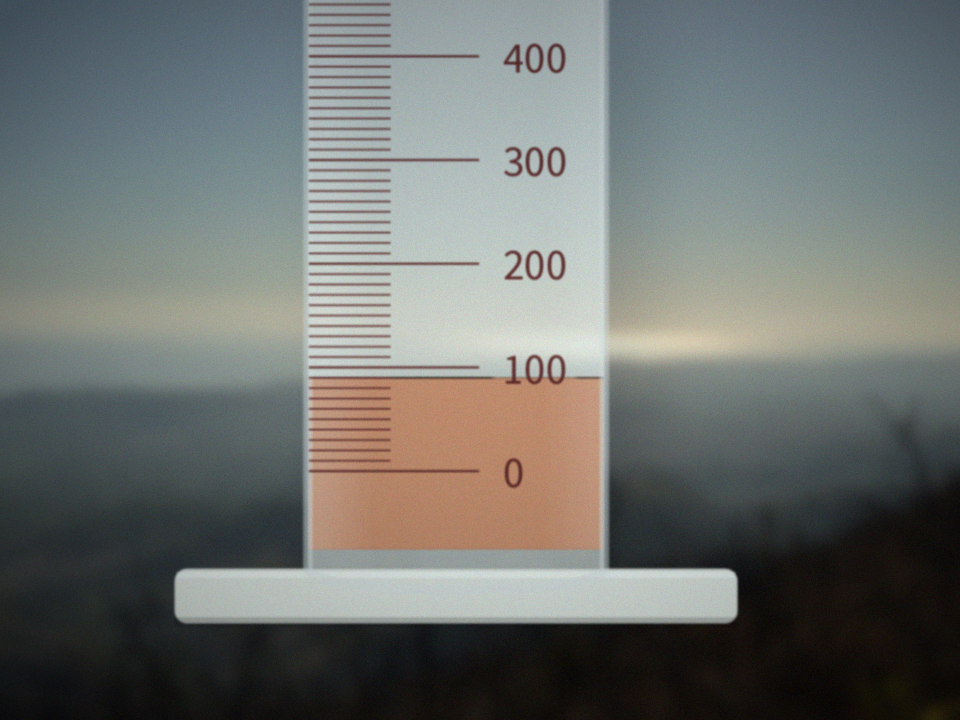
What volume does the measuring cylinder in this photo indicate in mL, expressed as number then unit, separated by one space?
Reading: 90 mL
